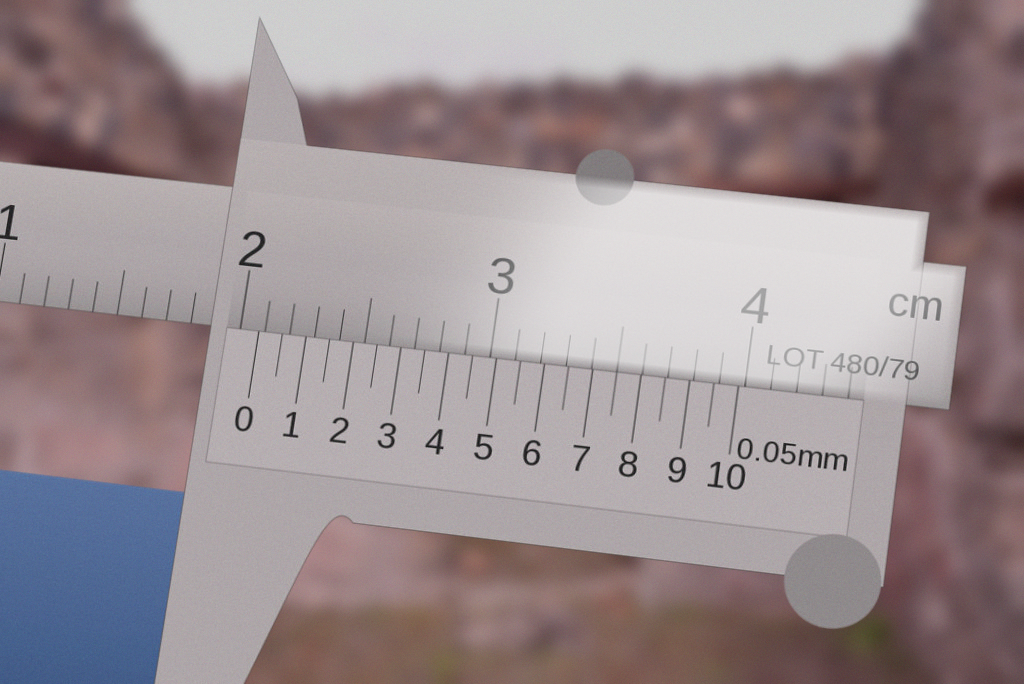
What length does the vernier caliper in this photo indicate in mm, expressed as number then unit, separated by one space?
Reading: 20.75 mm
